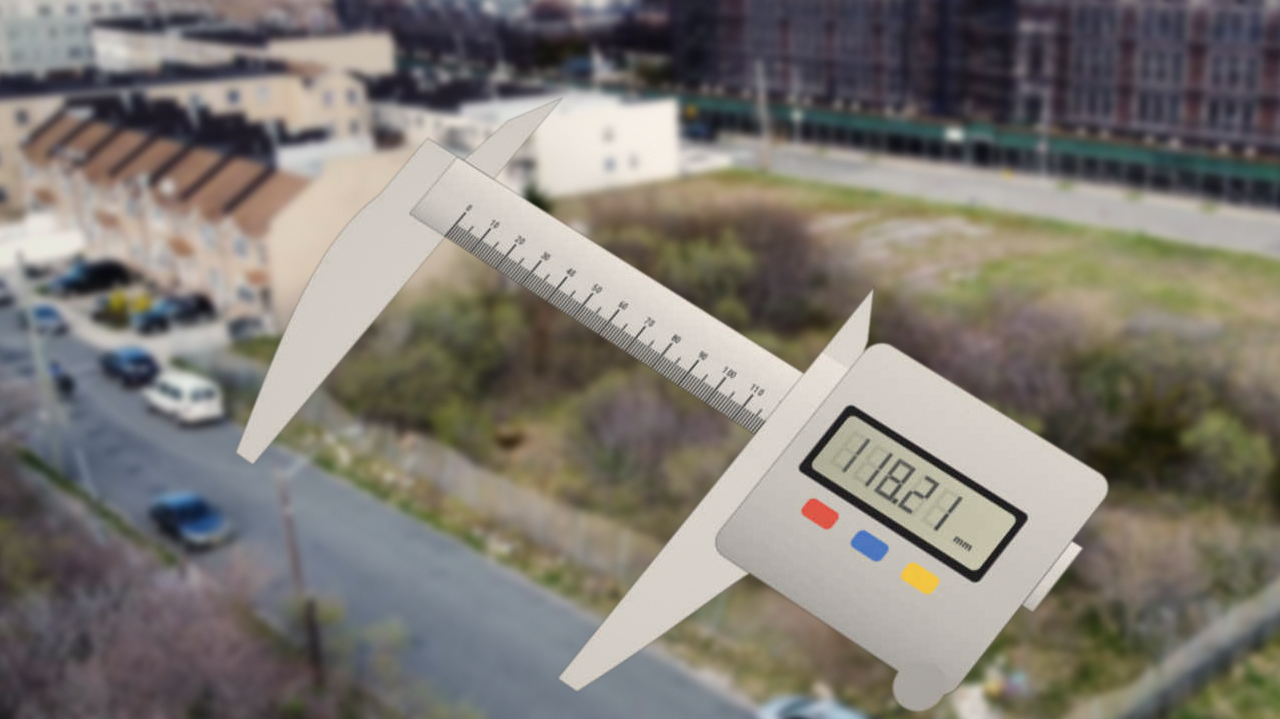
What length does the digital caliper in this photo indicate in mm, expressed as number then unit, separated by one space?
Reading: 118.21 mm
